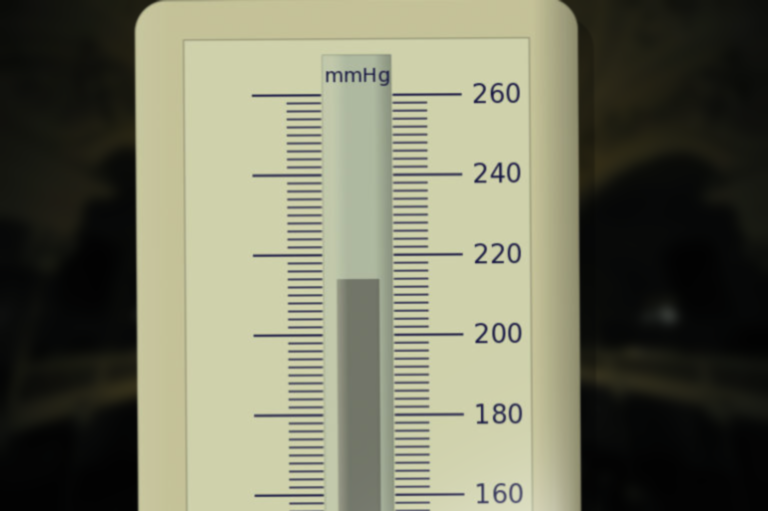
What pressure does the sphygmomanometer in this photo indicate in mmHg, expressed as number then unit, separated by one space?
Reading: 214 mmHg
